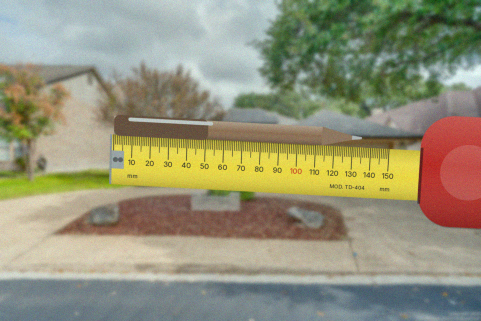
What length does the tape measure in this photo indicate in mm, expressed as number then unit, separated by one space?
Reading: 135 mm
